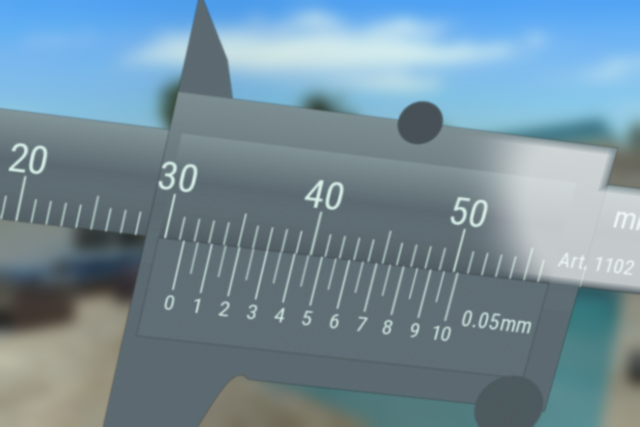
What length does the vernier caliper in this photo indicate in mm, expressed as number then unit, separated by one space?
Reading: 31.3 mm
